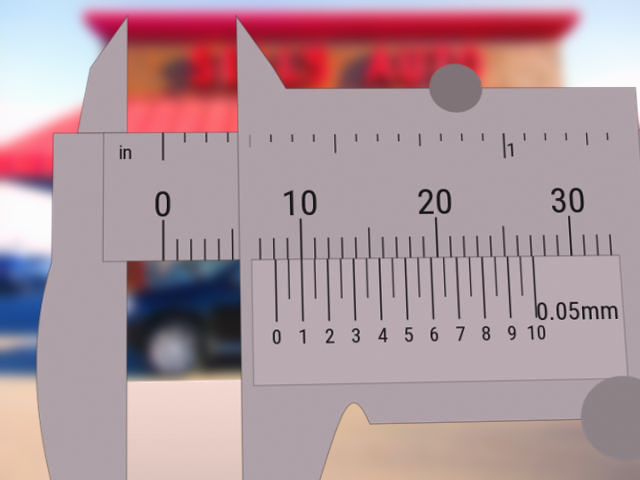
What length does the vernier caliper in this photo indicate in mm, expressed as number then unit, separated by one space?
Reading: 8.1 mm
